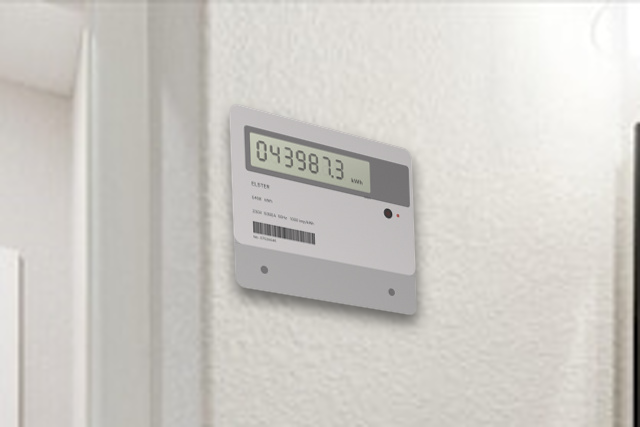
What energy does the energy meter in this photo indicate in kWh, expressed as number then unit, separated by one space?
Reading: 43987.3 kWh
